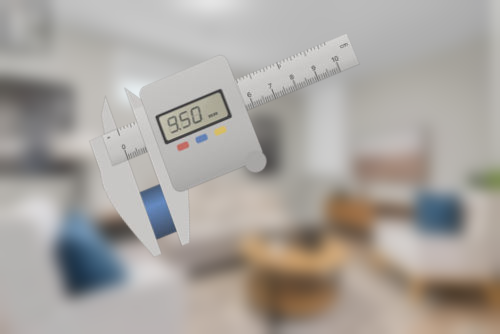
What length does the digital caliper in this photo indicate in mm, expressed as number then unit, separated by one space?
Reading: 9.50 mm
